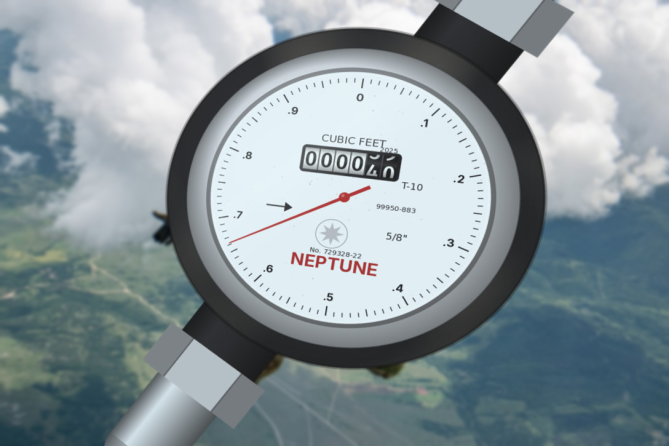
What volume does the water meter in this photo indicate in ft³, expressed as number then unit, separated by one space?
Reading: 39.66 ft³
